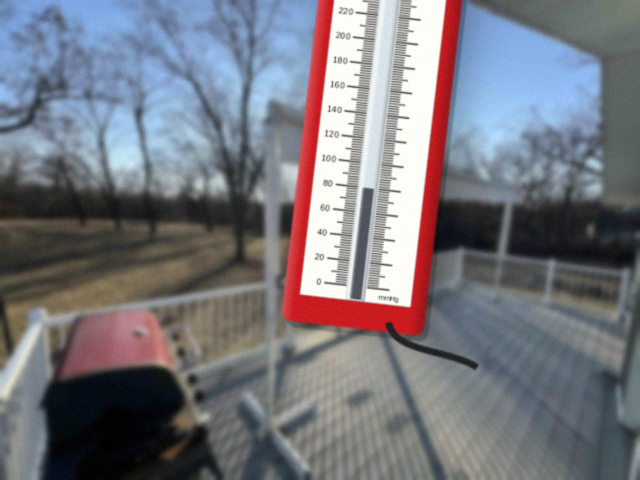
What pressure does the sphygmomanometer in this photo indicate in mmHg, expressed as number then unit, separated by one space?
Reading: 80 mmHg
